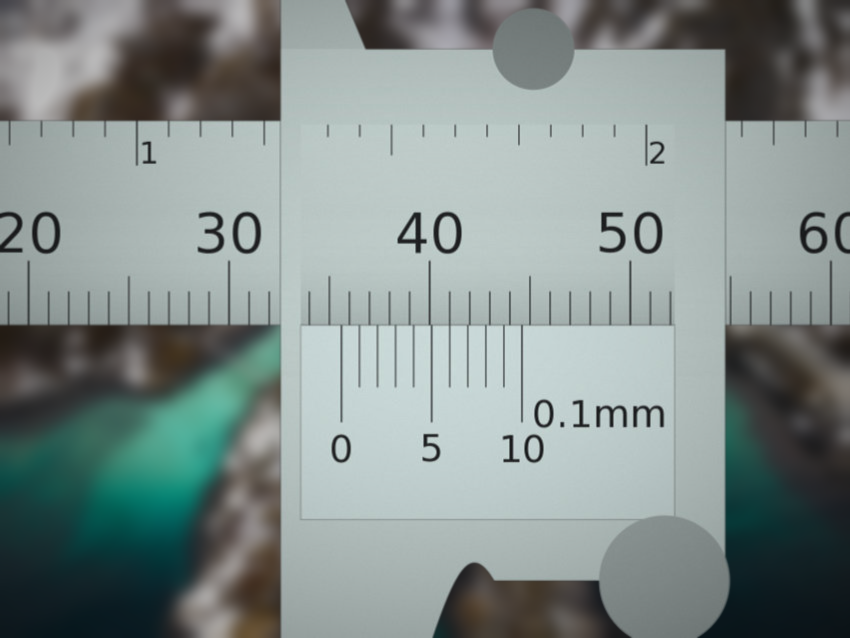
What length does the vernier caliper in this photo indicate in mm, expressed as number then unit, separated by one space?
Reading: 35.6 mm
